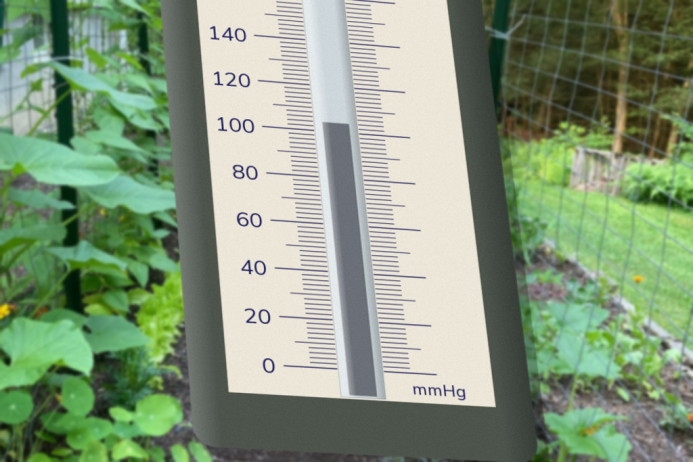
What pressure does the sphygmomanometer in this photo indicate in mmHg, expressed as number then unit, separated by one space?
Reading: 104 mmHg
